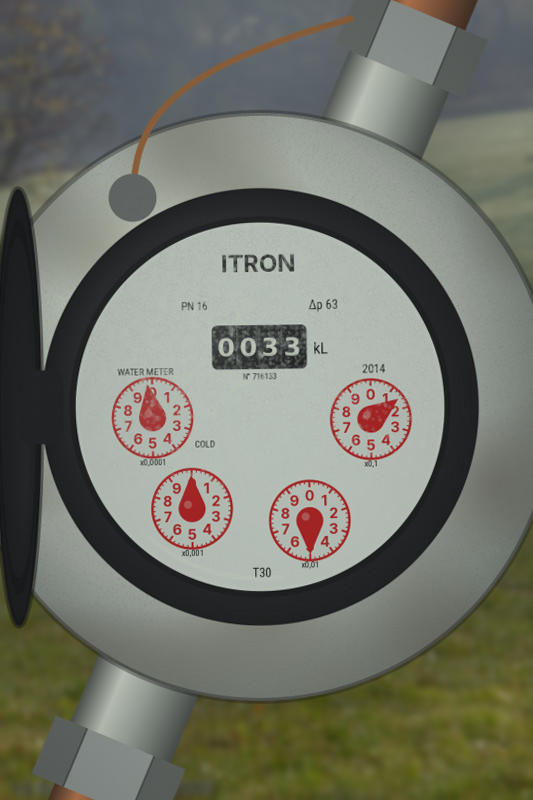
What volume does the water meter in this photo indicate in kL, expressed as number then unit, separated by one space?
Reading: 33.1499 kL
